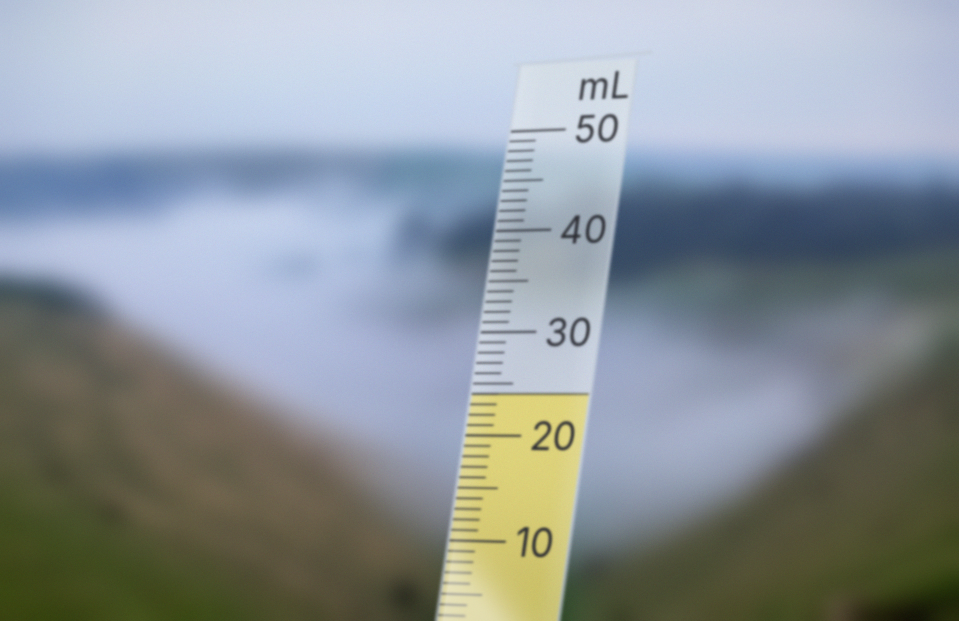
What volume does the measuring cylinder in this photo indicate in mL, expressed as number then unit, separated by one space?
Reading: 24 mL
